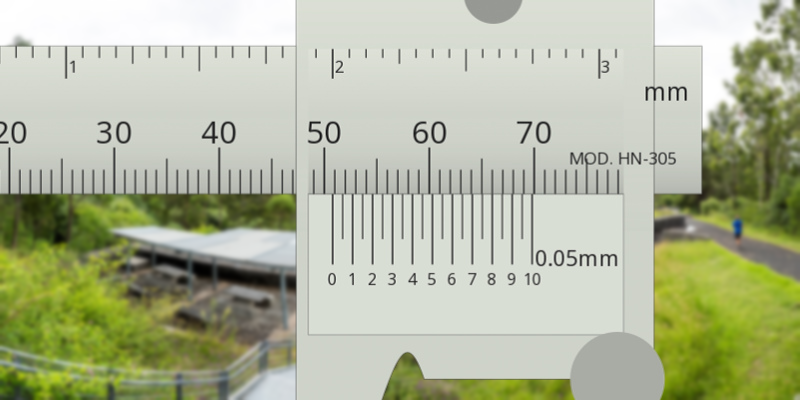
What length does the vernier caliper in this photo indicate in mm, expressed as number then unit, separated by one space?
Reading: 50.8 mm
